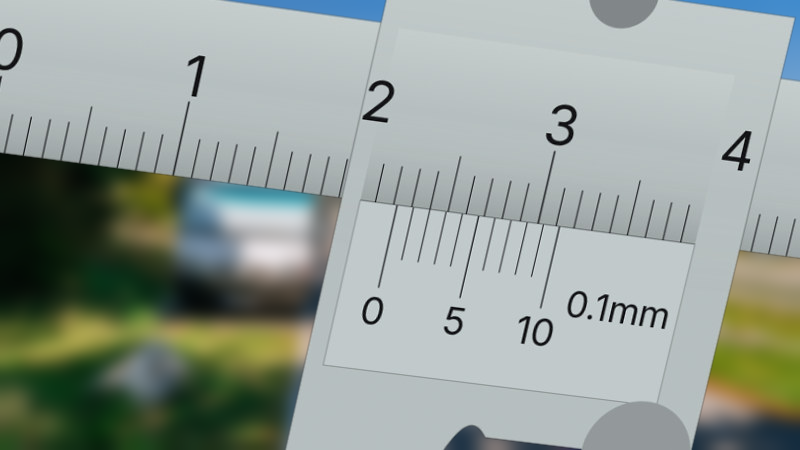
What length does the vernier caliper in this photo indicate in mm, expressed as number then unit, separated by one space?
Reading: 22.2 mm
